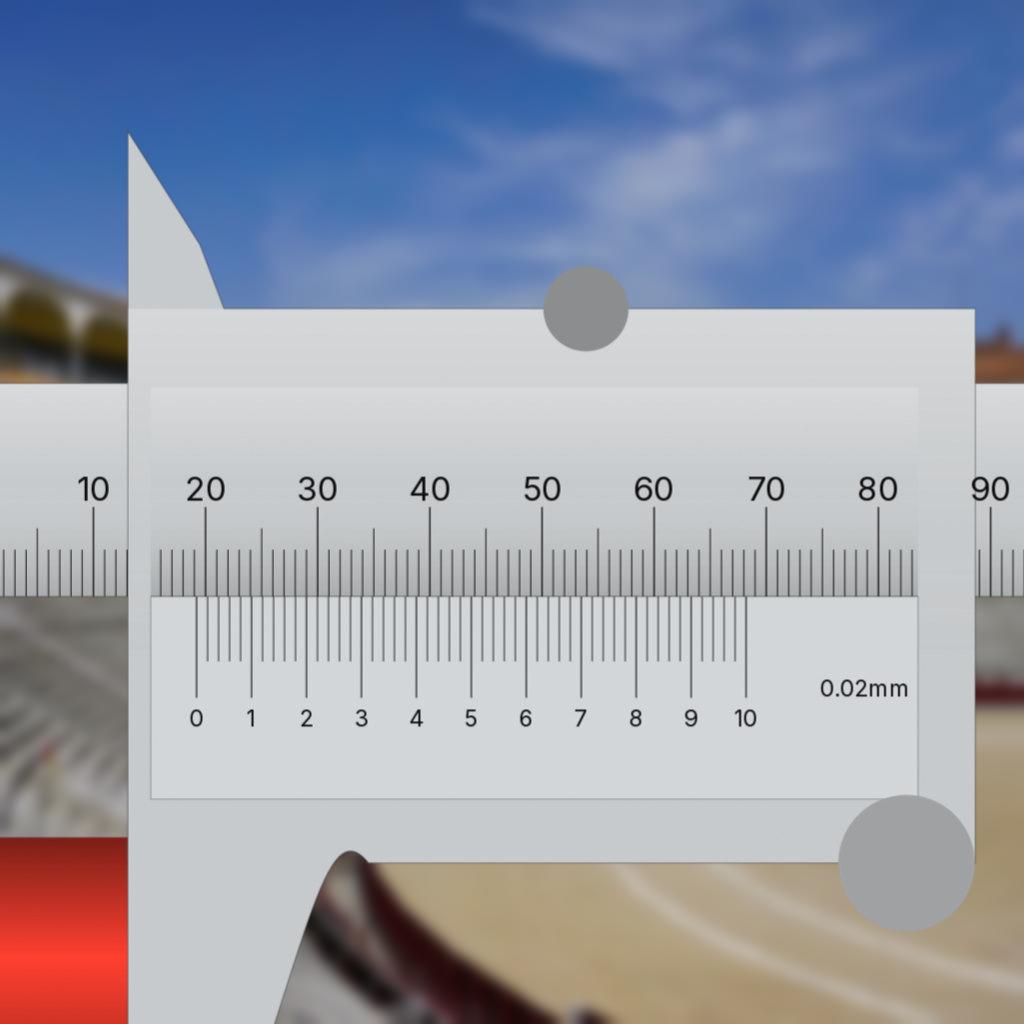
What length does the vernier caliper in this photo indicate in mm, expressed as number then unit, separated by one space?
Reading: 19.2 mm
